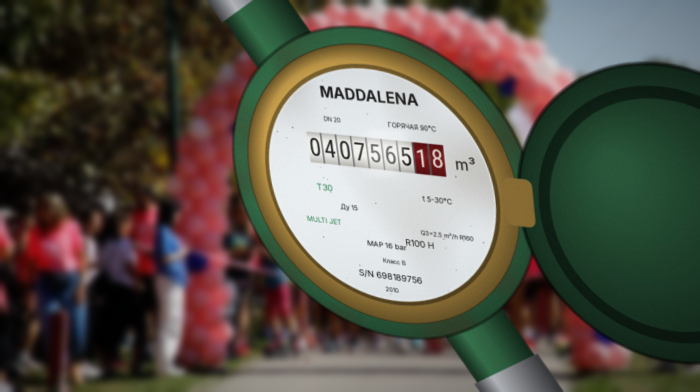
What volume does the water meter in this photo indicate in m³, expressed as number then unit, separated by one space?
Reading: 407565.18 m³
